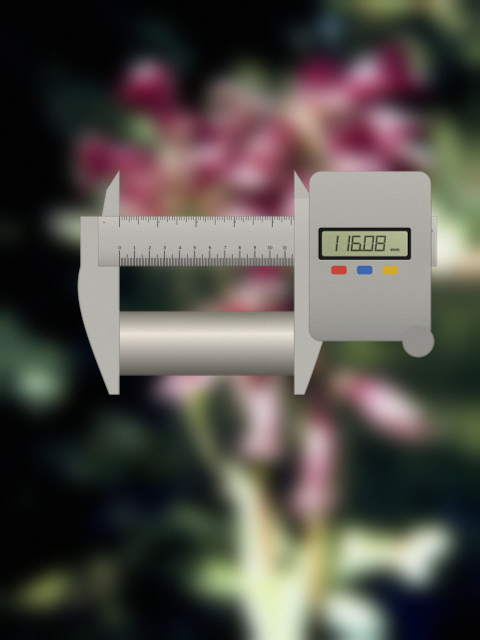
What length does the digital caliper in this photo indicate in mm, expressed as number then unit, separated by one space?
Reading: 116.08 mm
